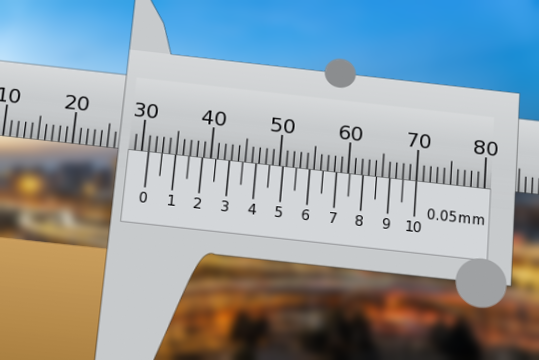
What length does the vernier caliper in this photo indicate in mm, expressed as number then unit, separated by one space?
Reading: 31.0 mm
